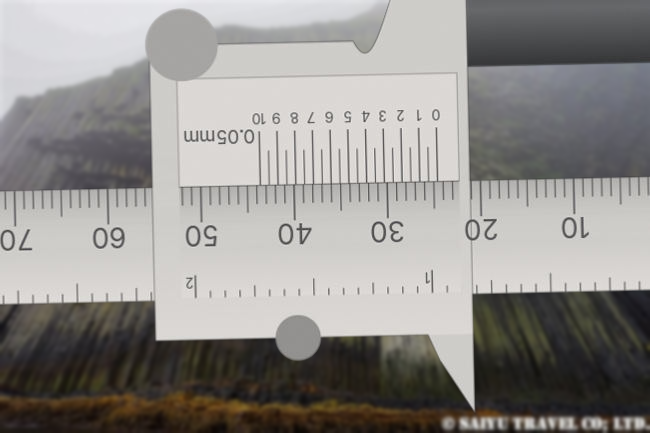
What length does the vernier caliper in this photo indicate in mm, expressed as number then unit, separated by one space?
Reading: 24.6 mm
